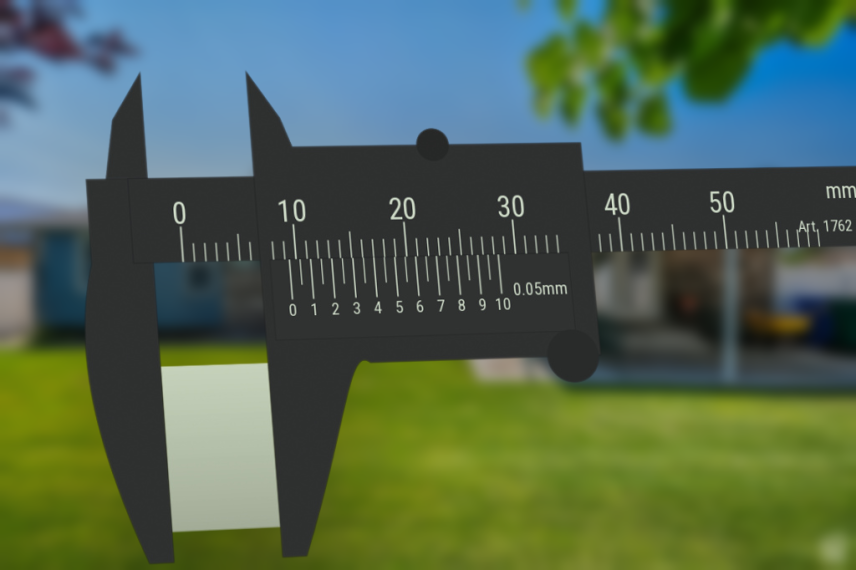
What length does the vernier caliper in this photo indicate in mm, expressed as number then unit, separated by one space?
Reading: 9.4 mm
